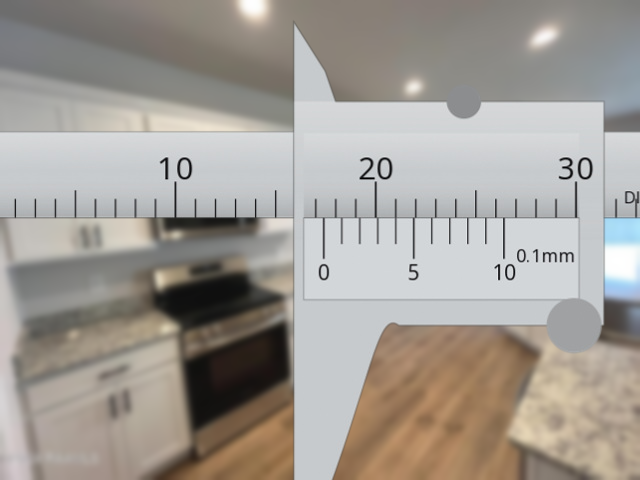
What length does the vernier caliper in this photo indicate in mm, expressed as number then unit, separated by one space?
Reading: 17.4 mm
